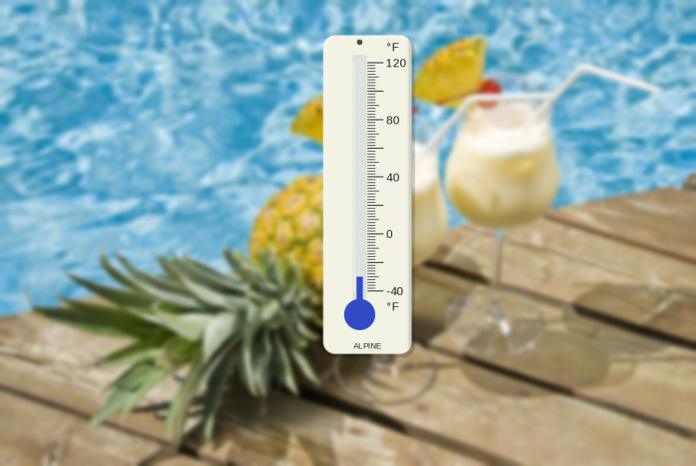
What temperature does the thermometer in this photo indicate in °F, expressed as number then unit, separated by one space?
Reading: -30 °F
